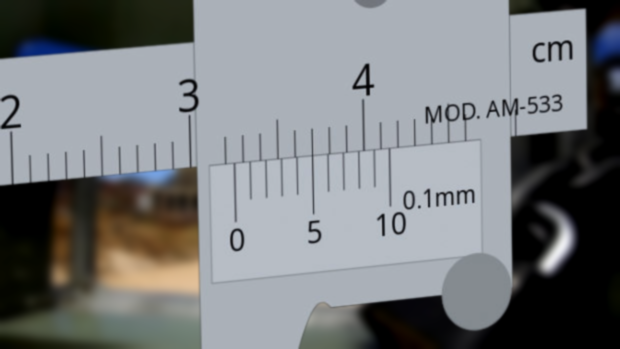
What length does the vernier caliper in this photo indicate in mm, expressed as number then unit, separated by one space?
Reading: 32.5 mm
